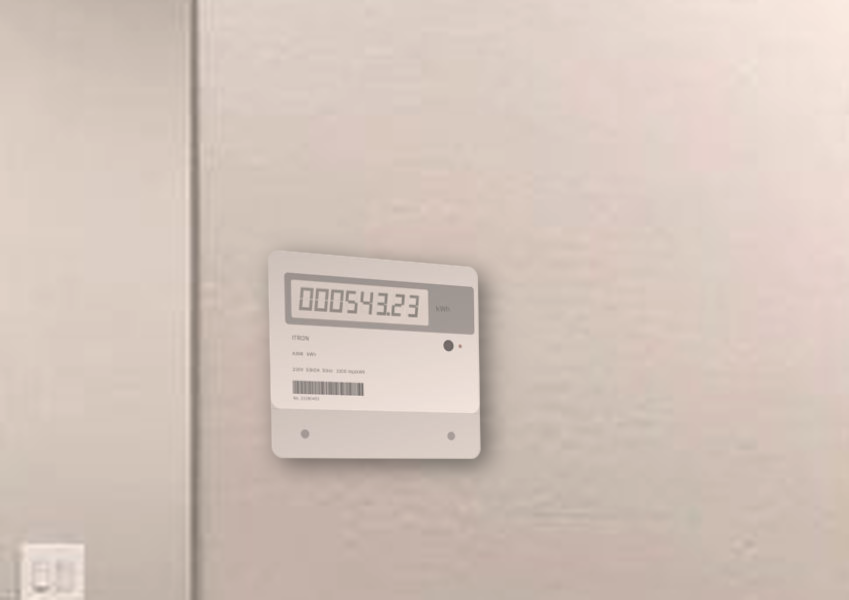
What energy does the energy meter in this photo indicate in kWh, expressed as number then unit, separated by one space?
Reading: 543.23 kWh
